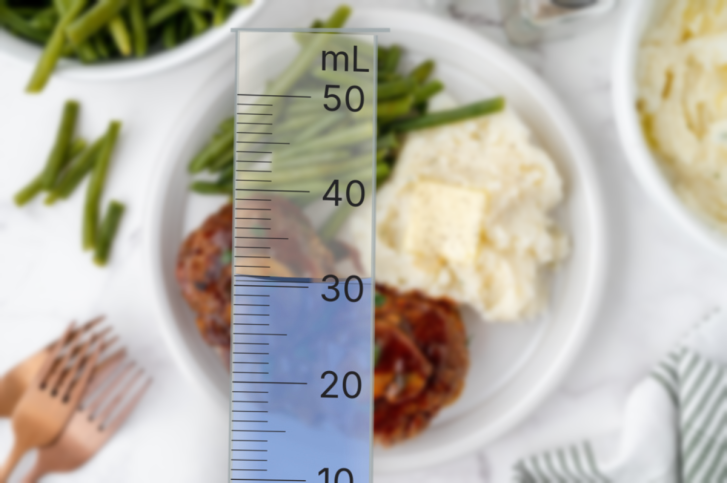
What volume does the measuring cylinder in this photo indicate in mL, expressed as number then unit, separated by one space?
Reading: 30.5 mL
